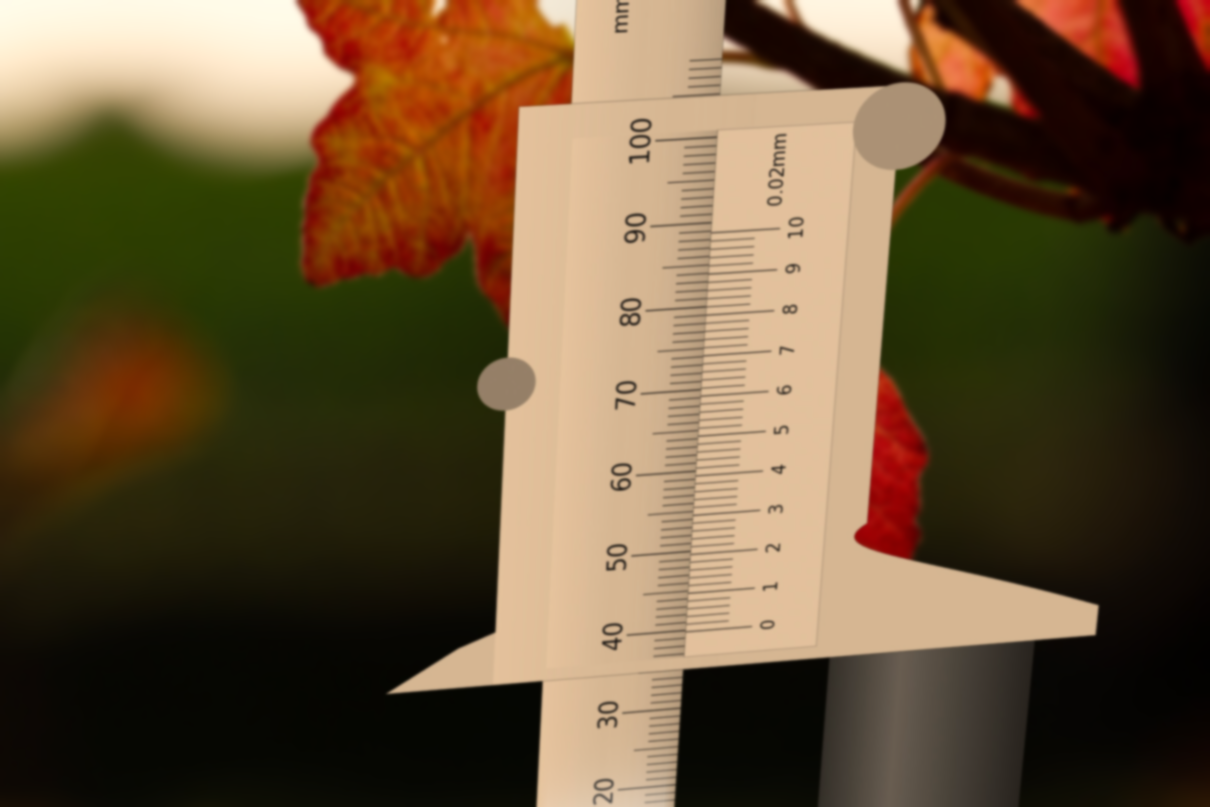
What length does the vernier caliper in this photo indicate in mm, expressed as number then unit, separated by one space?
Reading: 39.8 mm
